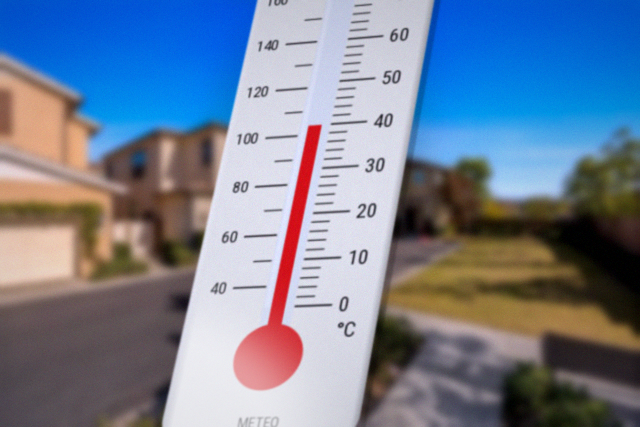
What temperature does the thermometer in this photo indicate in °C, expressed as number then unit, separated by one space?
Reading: 40 °C
